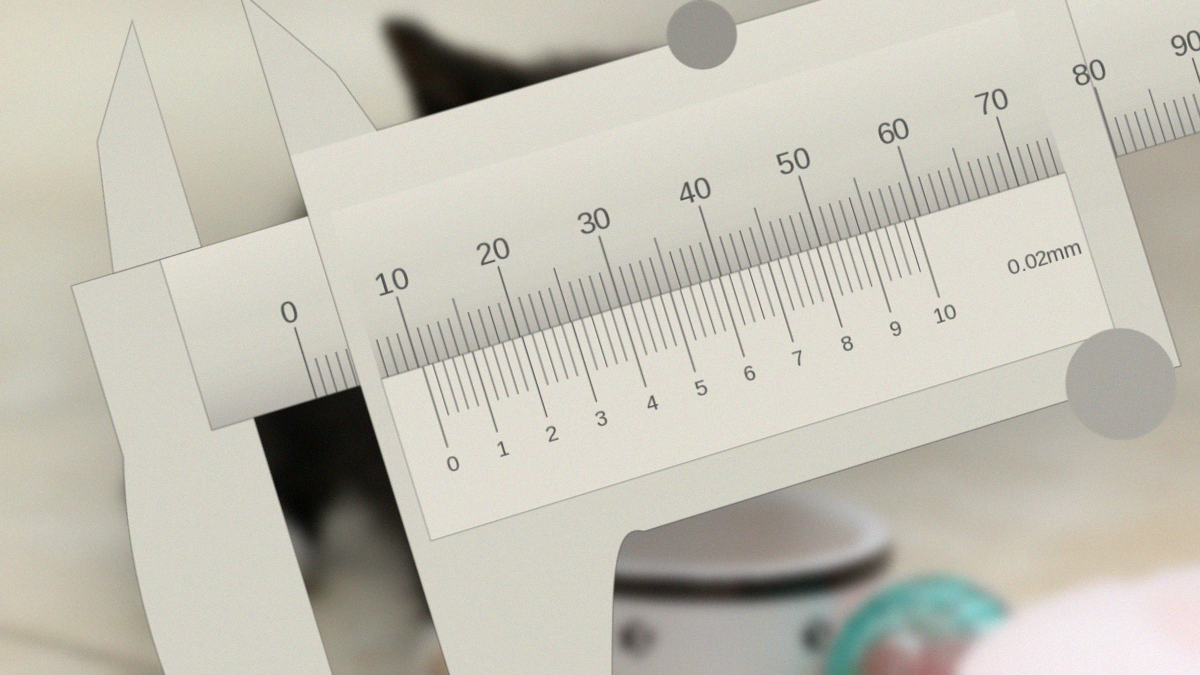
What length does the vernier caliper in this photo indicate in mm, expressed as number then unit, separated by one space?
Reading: 10.4 mm
